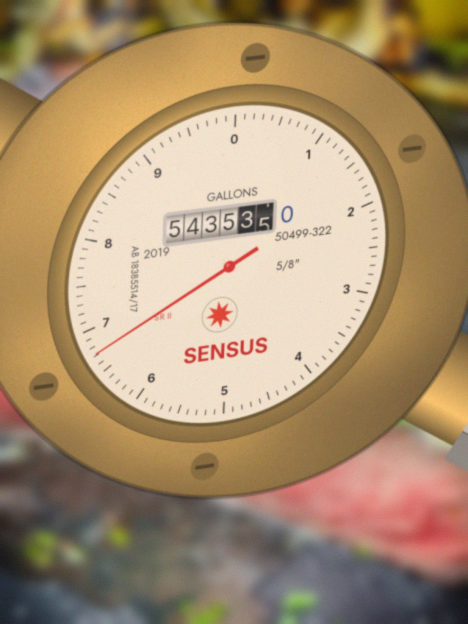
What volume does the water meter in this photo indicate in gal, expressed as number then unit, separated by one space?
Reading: 5435346.7 gal
